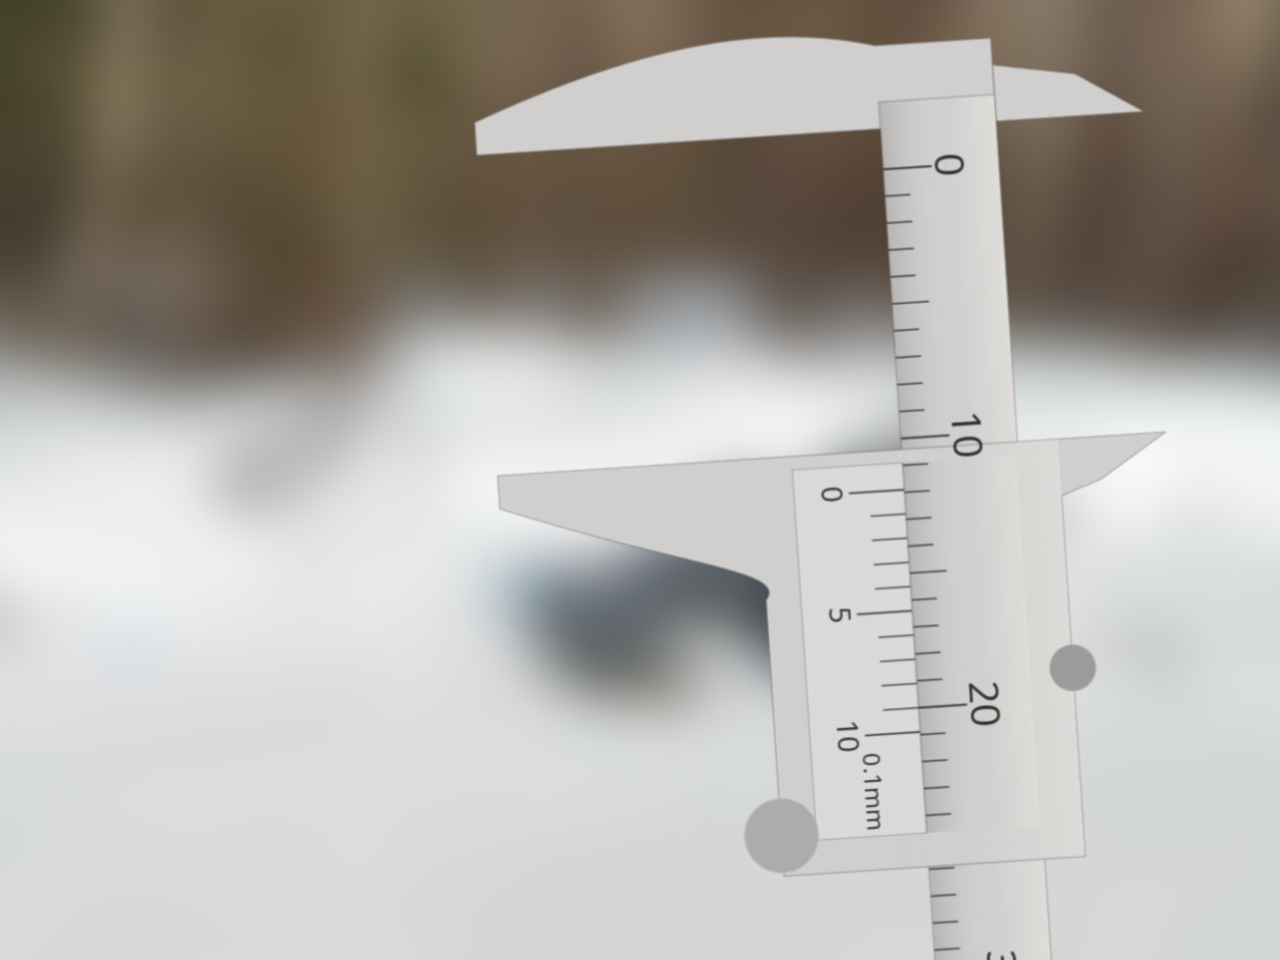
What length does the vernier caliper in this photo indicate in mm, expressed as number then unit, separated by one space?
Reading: 11.9 mm
